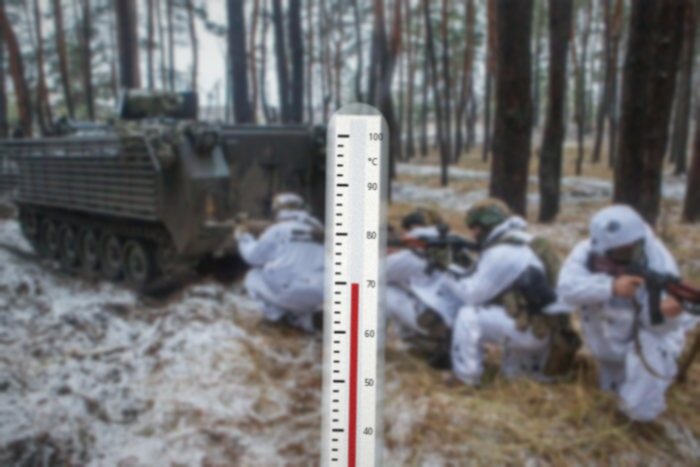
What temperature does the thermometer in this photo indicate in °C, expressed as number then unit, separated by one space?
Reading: 70 °C
